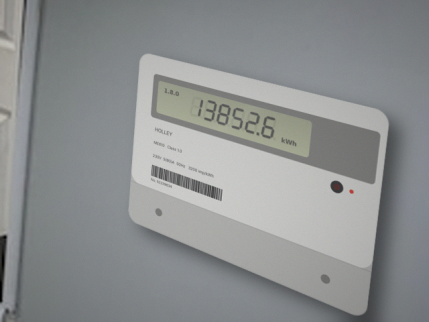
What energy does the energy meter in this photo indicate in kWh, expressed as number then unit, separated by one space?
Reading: 13852.6 kWh
